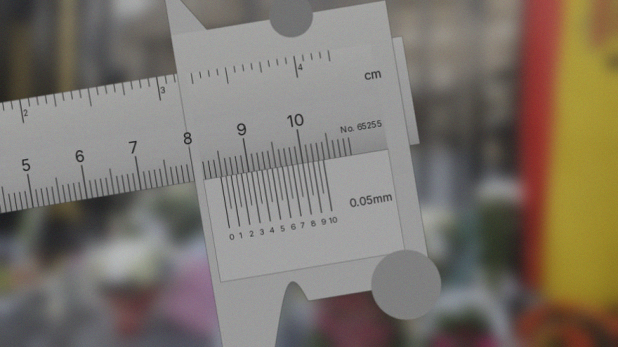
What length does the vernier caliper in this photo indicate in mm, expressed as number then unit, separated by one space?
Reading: 84.8 mm
